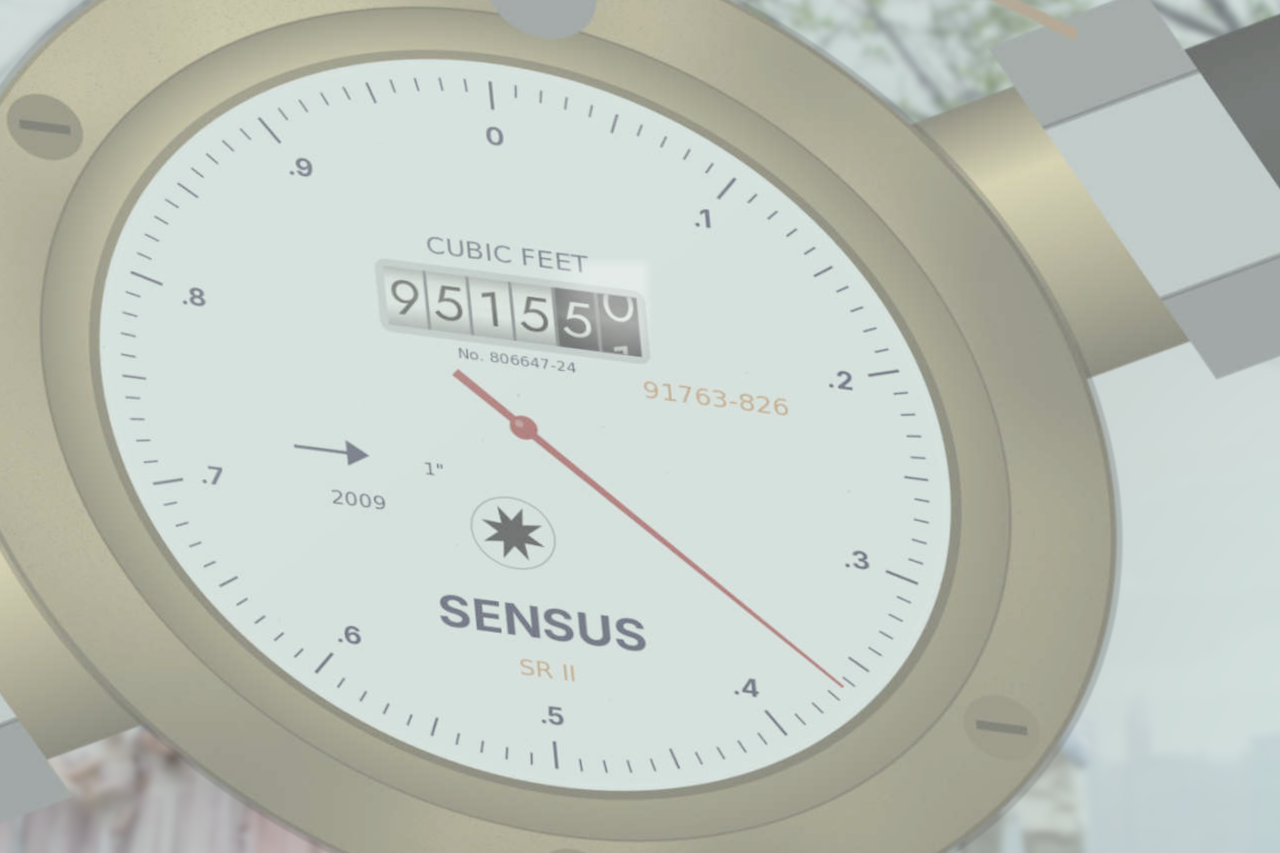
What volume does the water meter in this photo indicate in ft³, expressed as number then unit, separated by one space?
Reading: 951550.36 ft³
